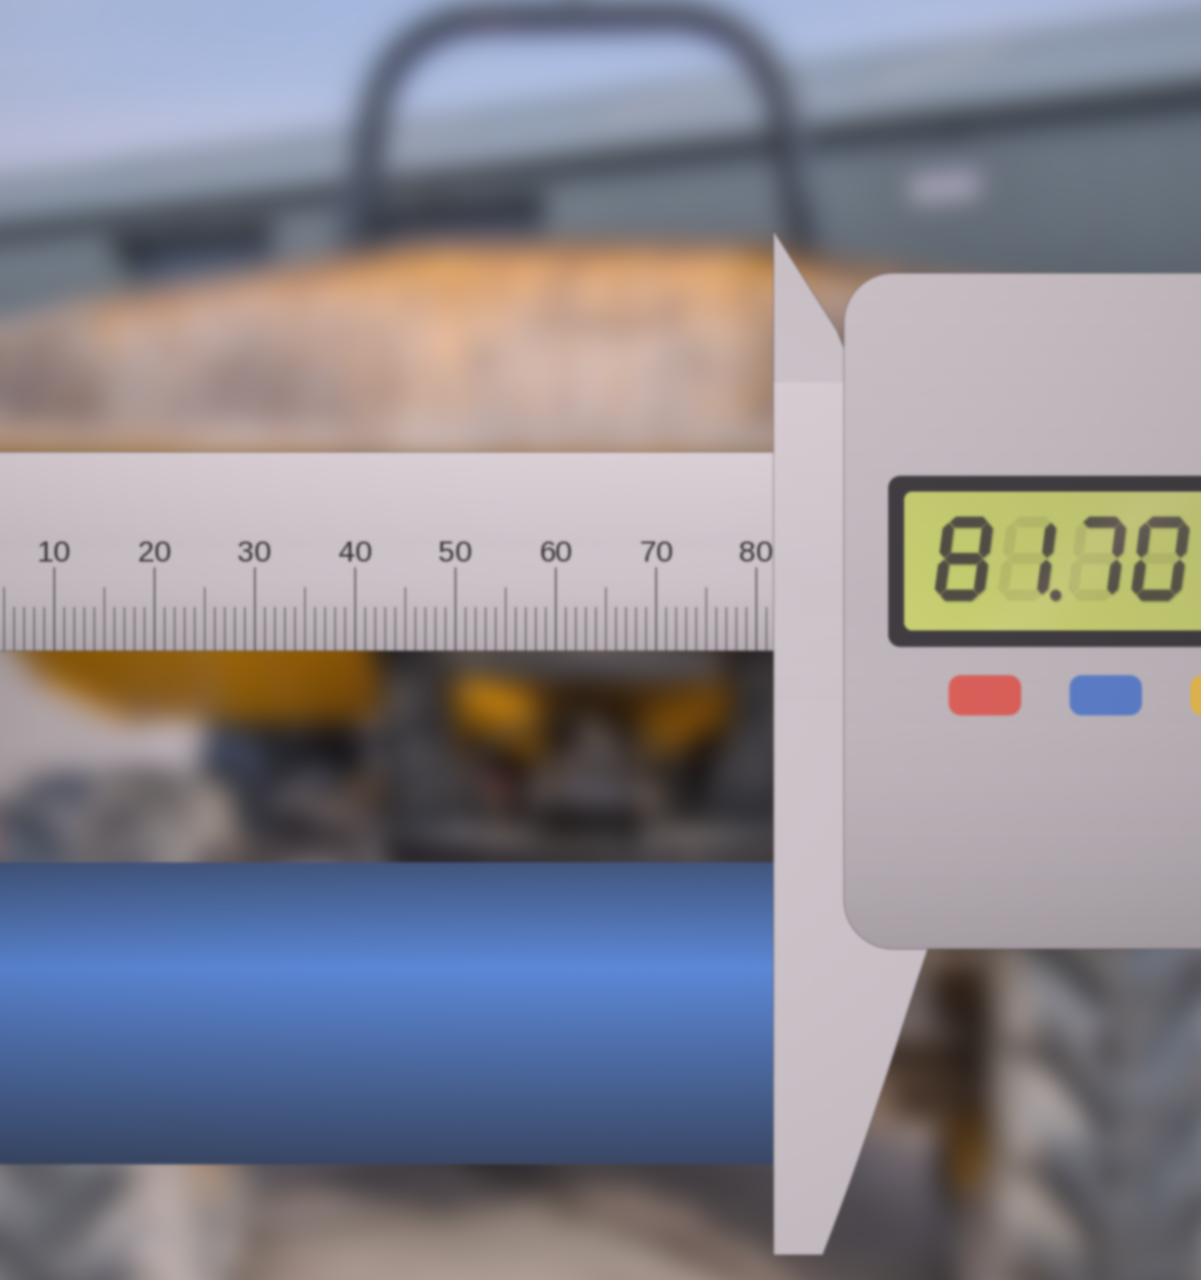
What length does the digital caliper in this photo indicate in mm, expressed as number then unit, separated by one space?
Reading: 81.70 mm
